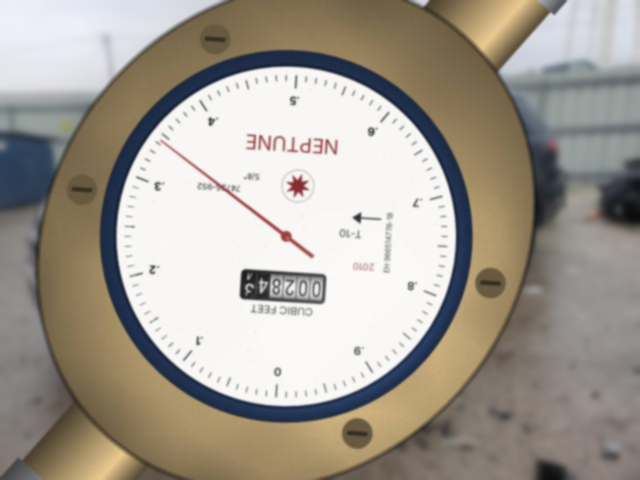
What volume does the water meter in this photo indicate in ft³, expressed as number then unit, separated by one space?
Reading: 2843.34 ft³
